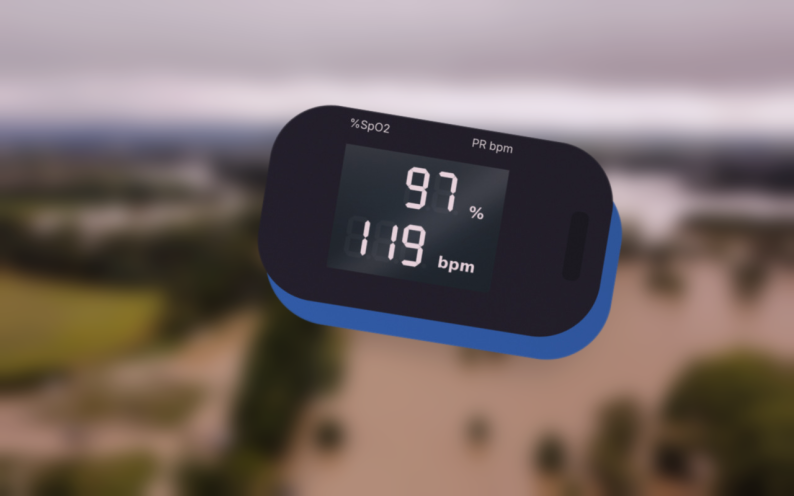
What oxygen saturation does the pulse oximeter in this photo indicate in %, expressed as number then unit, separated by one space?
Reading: 97 %
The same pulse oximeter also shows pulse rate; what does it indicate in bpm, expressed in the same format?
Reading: 119 bpm
